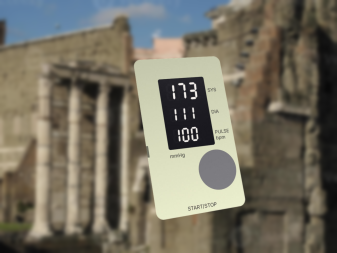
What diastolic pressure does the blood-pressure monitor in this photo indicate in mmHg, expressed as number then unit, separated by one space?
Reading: 111 mmHg
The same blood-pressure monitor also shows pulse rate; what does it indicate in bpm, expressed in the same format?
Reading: 100 bpm
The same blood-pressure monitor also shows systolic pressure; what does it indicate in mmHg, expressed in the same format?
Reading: 173 mmHg
